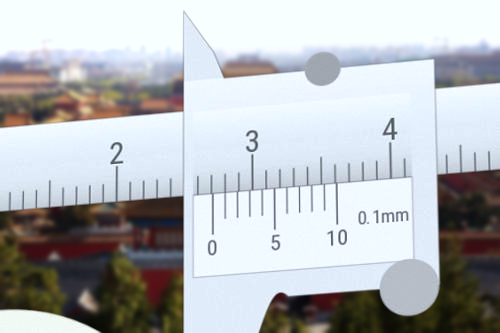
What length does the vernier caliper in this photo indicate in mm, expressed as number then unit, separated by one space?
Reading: 27.1 mm
